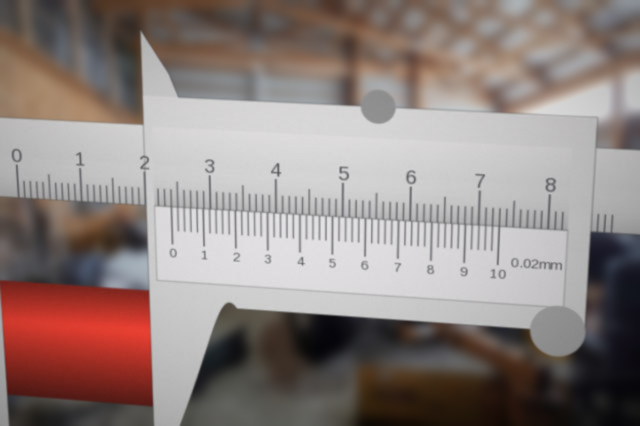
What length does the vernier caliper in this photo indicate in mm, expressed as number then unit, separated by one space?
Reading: 24.0 mm
